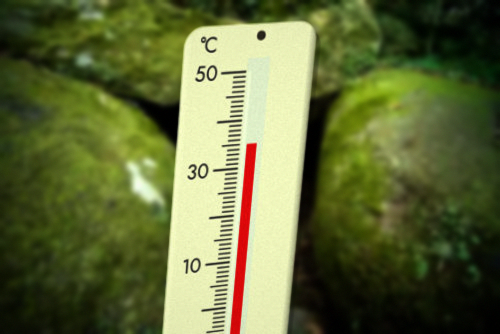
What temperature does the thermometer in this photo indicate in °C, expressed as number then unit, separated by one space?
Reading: 35 °C
